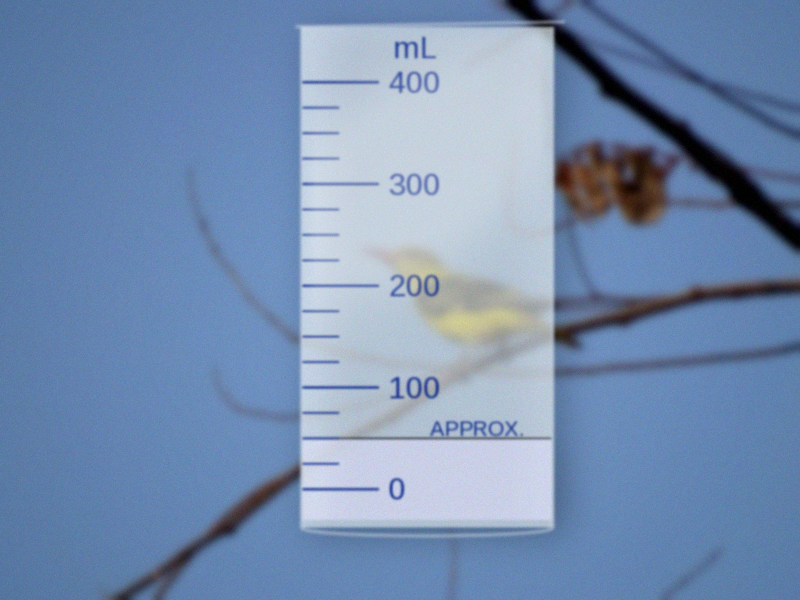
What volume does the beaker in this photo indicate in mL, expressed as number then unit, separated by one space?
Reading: 50 mL
